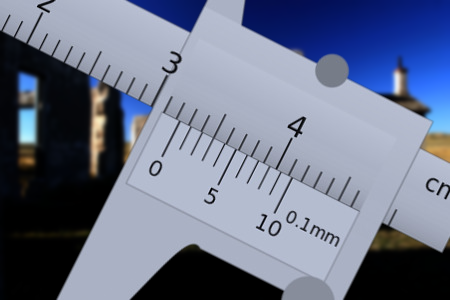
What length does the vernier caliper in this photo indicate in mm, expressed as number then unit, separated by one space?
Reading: 32.3 mm
